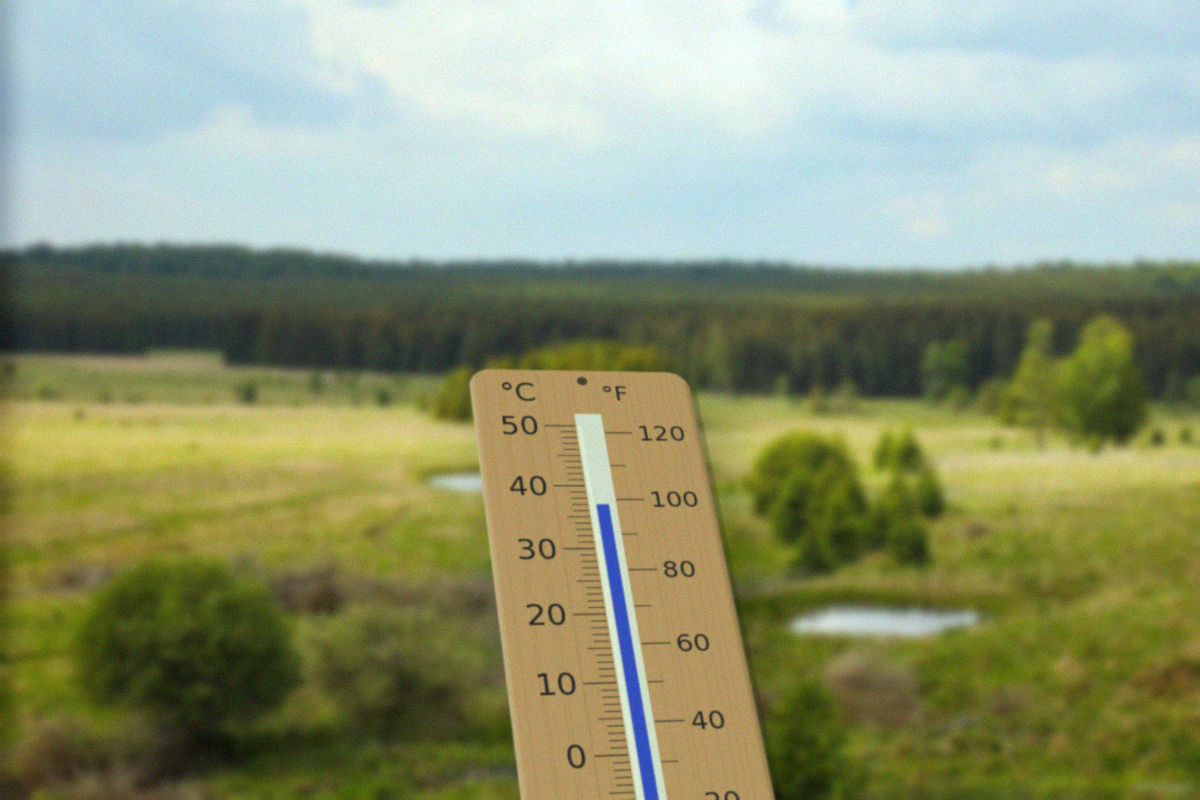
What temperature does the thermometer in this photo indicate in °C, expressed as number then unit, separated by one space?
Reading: 37 °C
